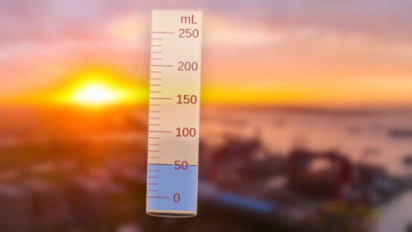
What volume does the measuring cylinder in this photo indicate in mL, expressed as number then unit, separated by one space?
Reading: 50 mL
